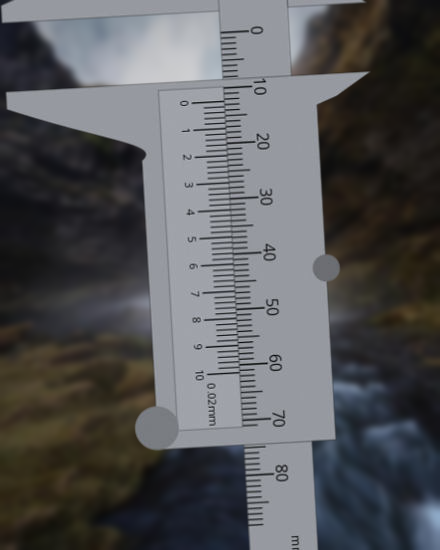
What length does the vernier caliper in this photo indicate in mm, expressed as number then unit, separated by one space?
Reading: 12.4 mm
